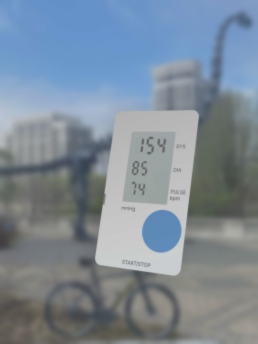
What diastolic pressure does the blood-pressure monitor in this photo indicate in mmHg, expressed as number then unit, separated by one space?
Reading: 85 mmHg
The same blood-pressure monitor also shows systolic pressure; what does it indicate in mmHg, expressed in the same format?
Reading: 154 mmHg
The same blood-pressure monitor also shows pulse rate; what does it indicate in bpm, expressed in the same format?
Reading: 74 bpm
